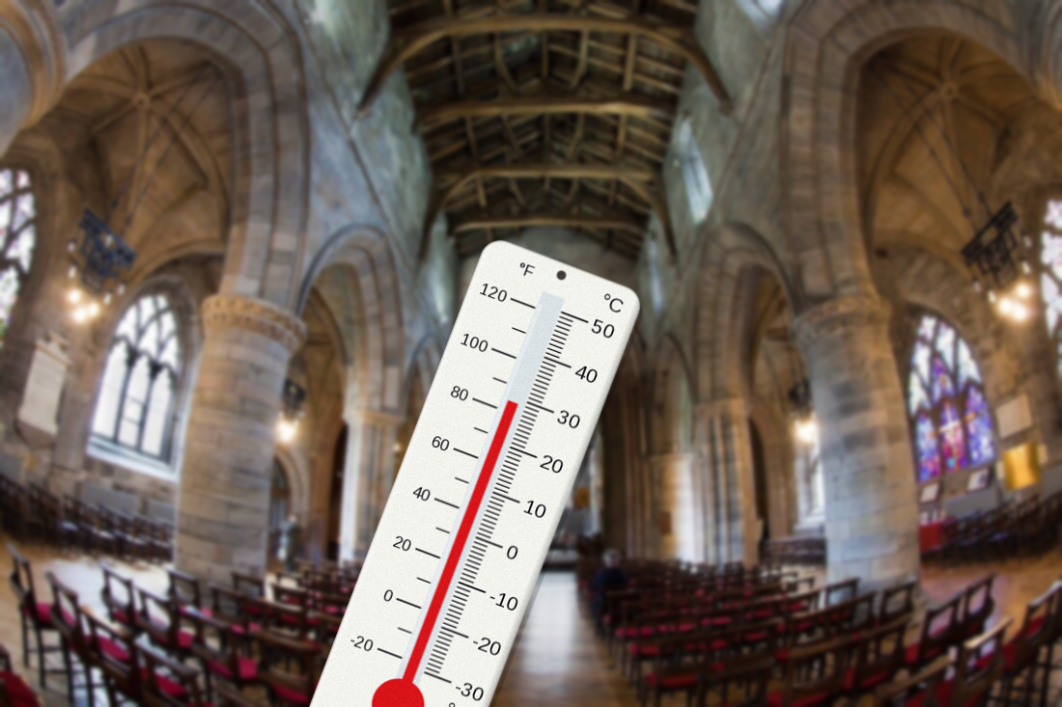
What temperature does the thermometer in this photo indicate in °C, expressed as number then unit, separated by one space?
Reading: 29 °C
